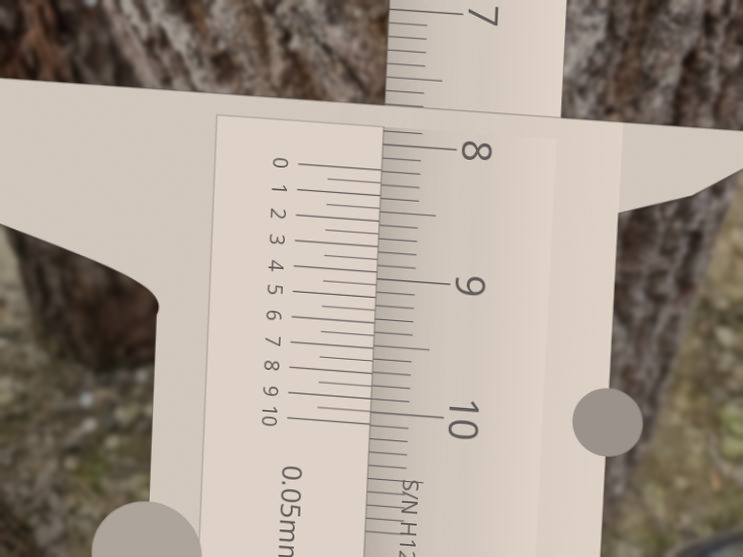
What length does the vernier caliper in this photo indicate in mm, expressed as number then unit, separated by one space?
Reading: 81.9 mm
